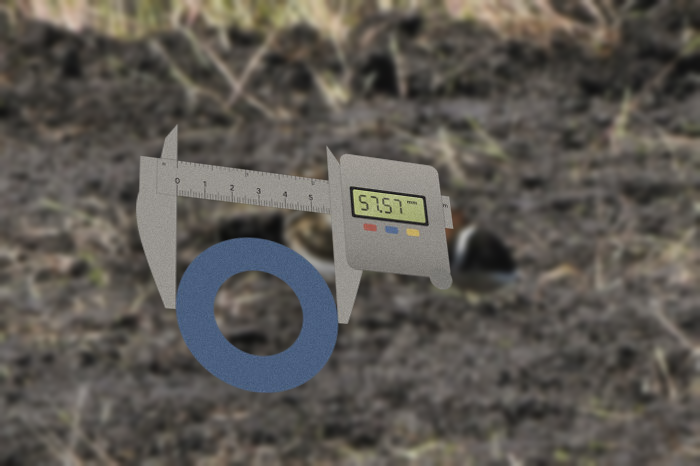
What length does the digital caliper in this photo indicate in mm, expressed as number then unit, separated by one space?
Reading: 57.57 mm
